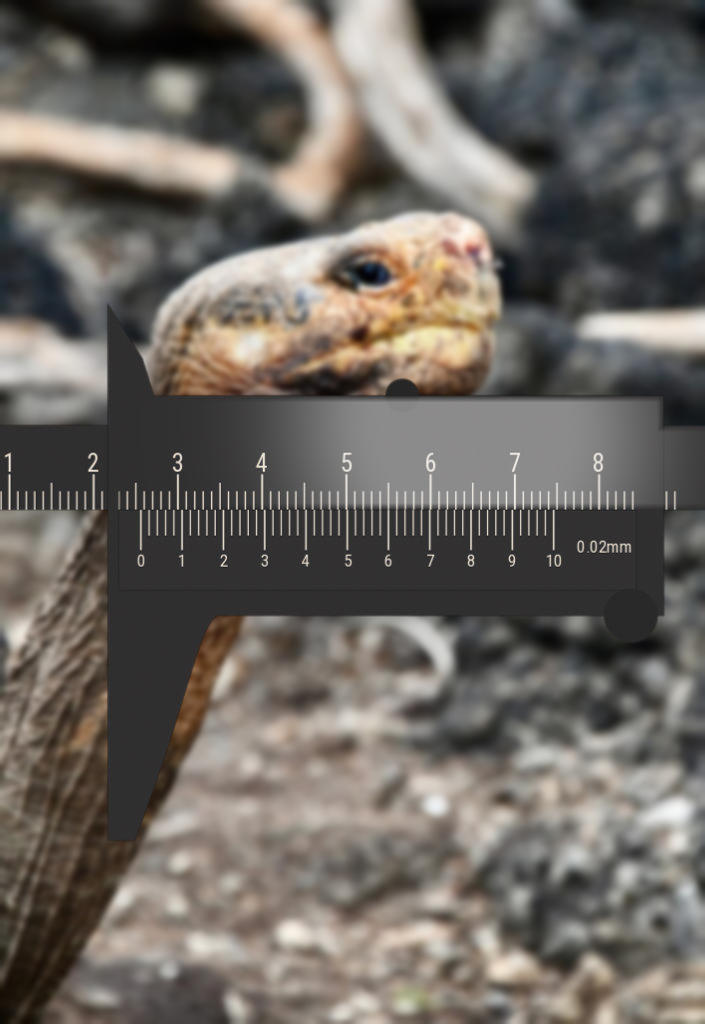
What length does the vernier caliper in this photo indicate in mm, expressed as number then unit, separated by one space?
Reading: 25.6 mm
